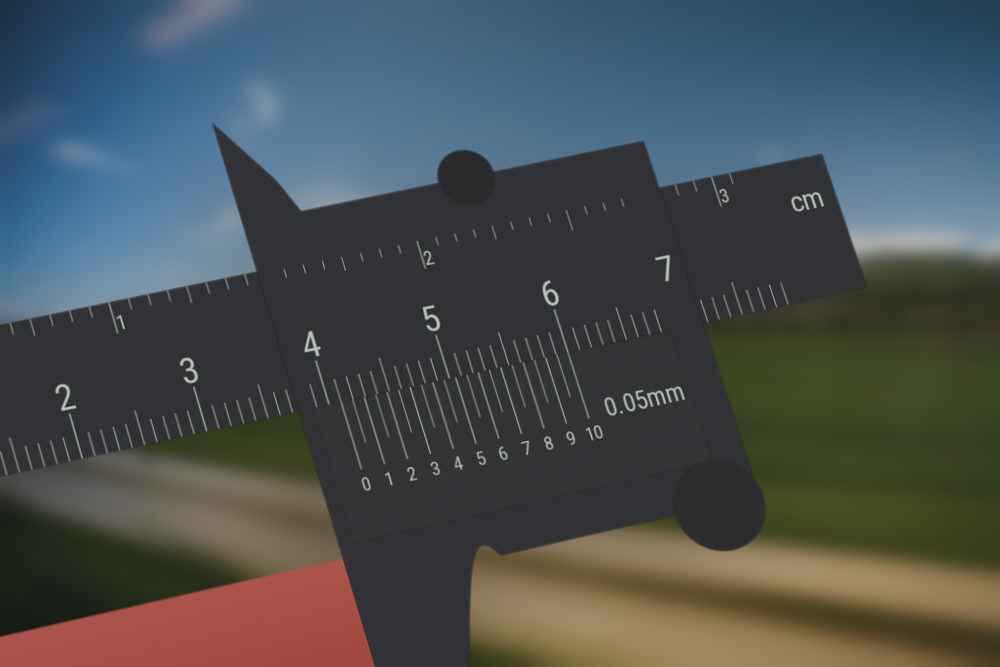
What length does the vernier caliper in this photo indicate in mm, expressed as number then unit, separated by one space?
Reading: 41.0 mm
